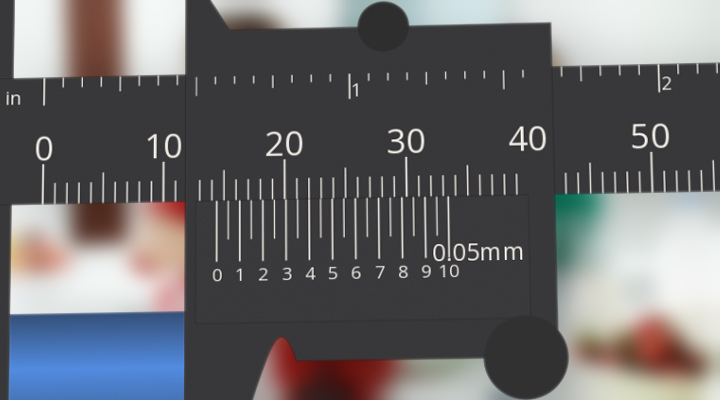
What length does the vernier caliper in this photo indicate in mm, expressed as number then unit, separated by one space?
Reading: 14.4 mm
